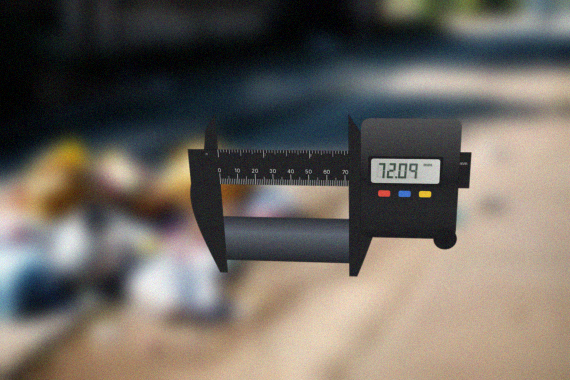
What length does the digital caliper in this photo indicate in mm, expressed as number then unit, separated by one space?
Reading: 72.09 mm
